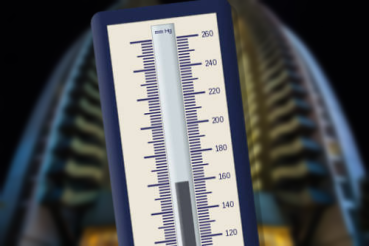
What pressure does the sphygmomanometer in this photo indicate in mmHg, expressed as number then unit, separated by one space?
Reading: 160 mmHg
